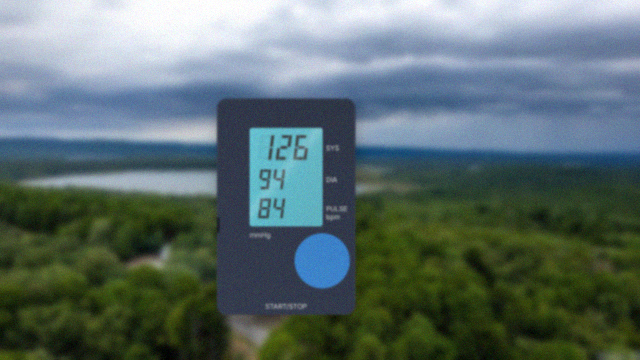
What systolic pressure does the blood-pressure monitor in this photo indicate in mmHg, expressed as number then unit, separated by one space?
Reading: 126 mmHg
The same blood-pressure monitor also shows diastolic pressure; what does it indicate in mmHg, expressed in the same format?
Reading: 94 mmHg
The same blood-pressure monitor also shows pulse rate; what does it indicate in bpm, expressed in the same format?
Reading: 84 bpm
